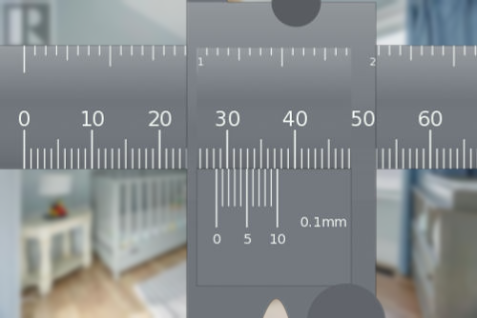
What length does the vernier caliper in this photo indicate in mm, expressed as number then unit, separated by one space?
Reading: 28.4 mm
